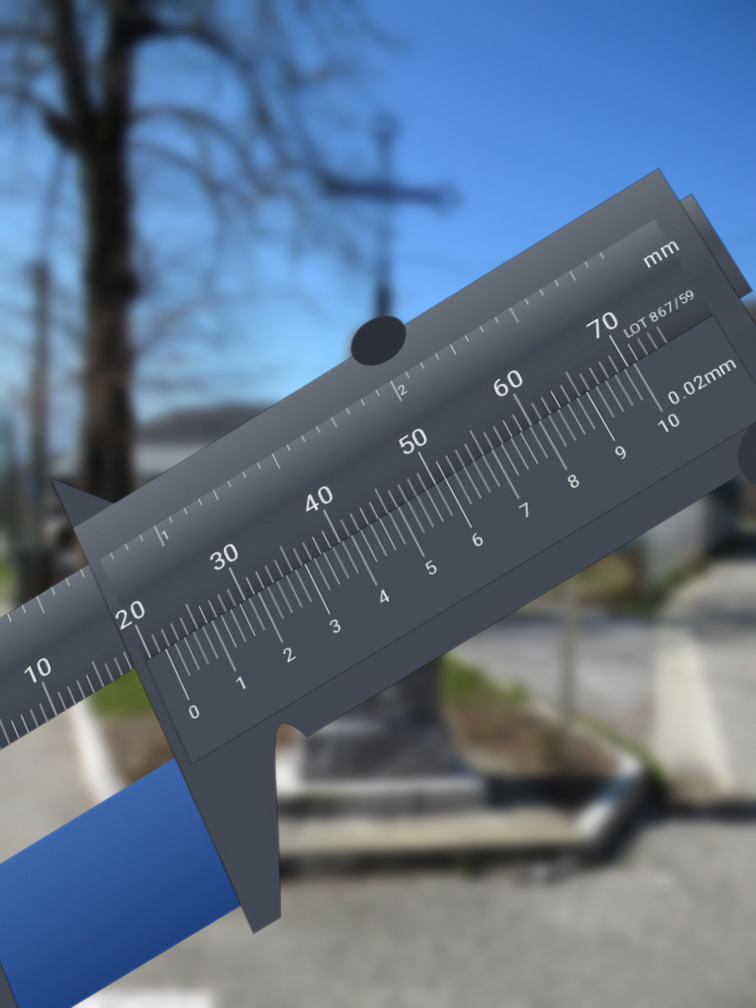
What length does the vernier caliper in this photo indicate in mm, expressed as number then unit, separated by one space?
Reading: 21.6 mm
